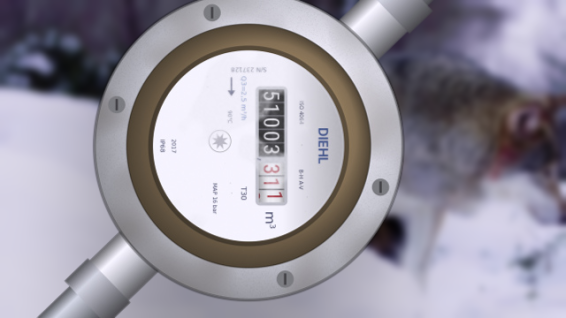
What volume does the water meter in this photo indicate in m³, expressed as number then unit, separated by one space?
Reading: 51003.311 m³
